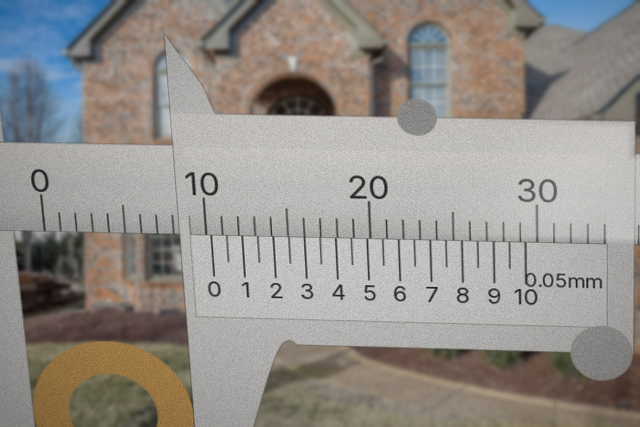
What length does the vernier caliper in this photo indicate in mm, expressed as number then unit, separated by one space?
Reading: 10.3 mm
